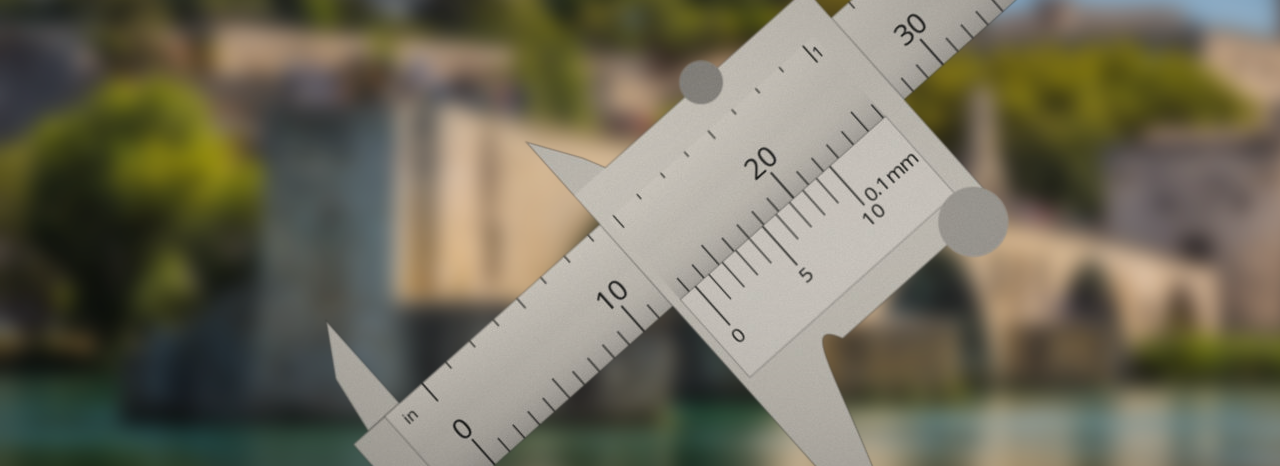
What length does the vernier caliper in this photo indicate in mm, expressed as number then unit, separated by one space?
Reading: 13.4 mm
